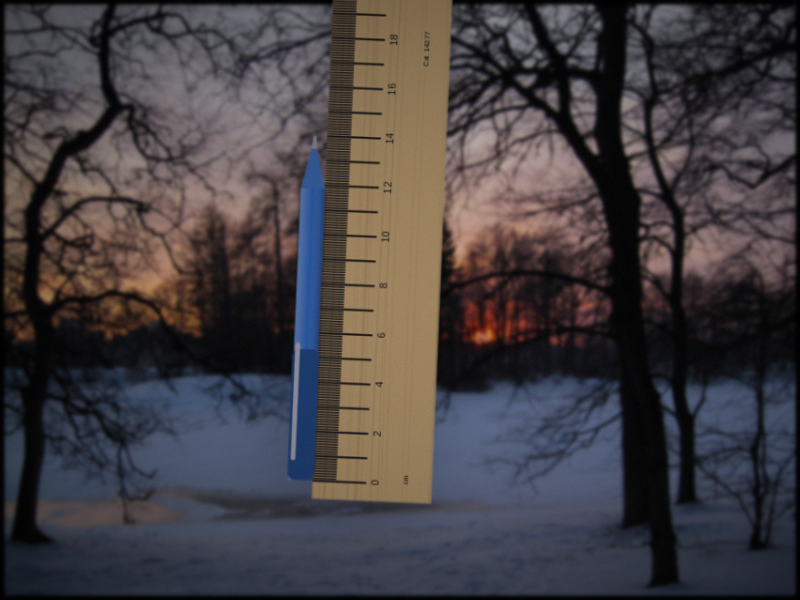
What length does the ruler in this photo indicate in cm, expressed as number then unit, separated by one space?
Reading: 14 cm
